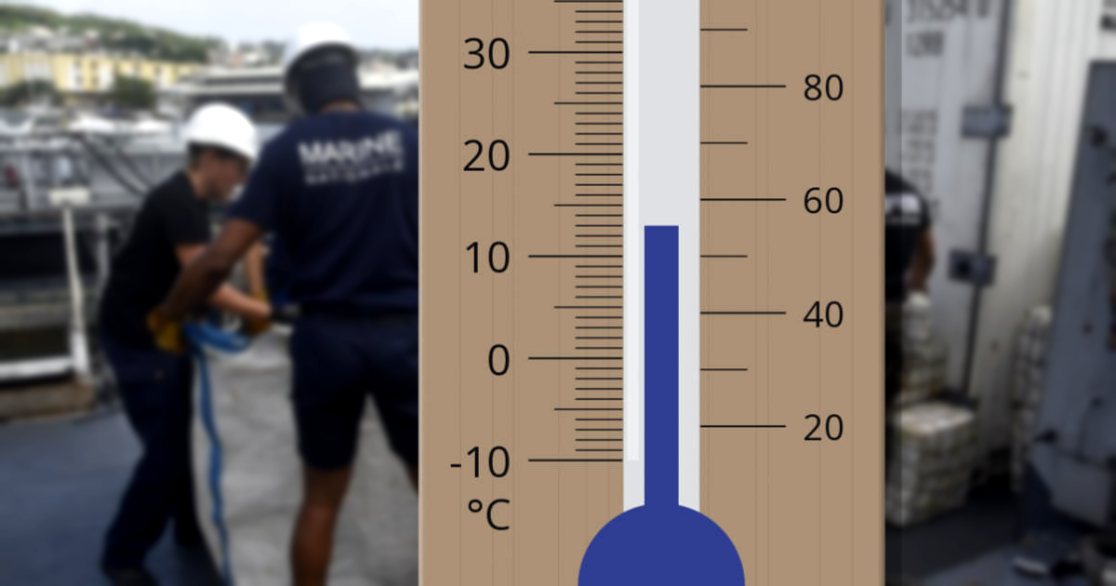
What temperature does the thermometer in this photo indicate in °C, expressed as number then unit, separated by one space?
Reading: 13 °C
